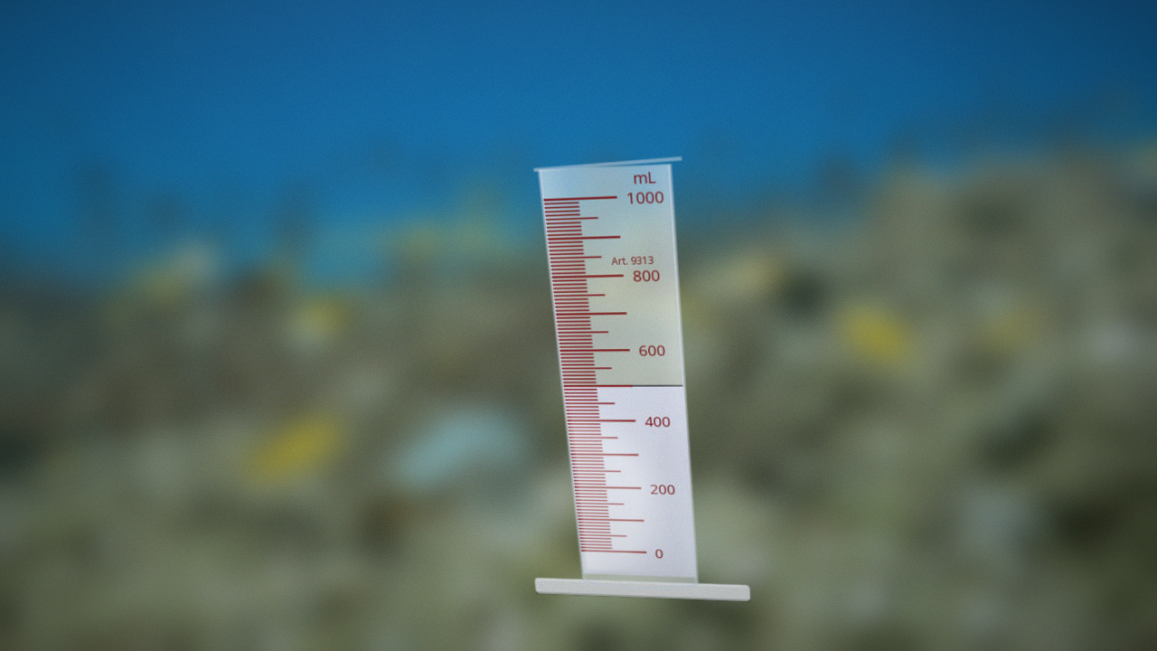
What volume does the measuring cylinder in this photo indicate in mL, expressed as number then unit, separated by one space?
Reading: 500 mL
